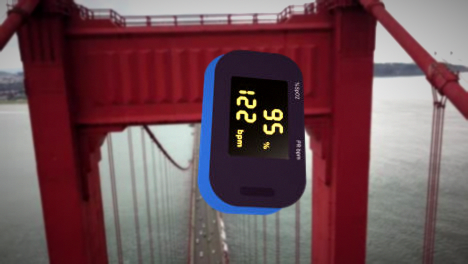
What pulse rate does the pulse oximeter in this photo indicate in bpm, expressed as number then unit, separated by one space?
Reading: 122 bpm
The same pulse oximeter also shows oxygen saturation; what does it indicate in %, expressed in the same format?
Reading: 95 %
